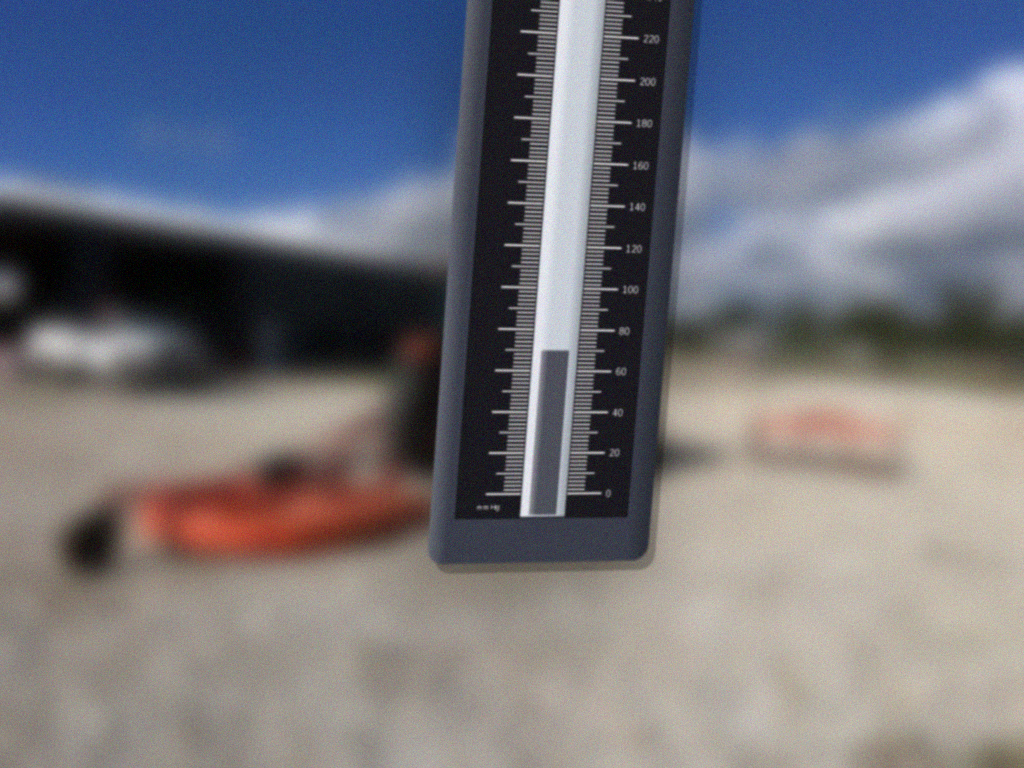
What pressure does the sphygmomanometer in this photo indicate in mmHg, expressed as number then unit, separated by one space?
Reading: 70 mmHg
